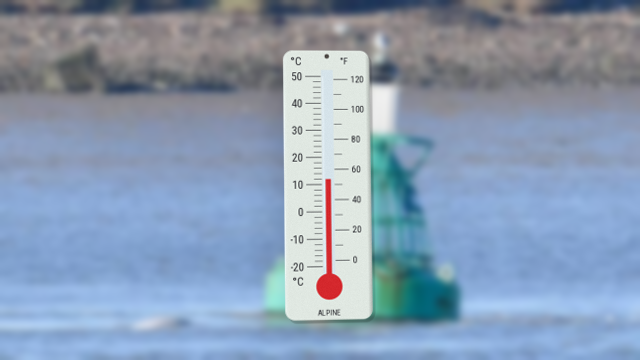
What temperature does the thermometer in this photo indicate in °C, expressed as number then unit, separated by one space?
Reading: 12 °C
